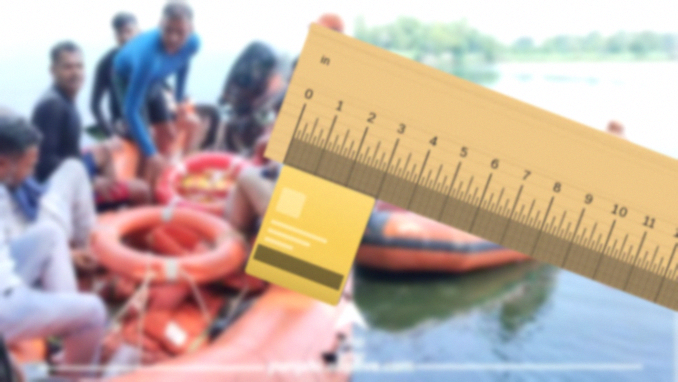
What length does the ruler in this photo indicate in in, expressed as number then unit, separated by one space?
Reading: 3 in
